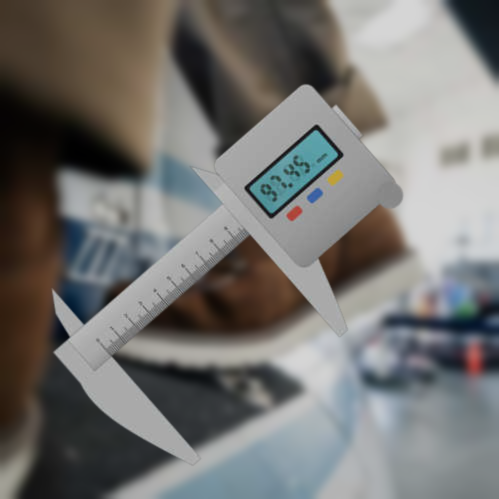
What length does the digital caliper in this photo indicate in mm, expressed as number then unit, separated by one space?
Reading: 97.45 mm
